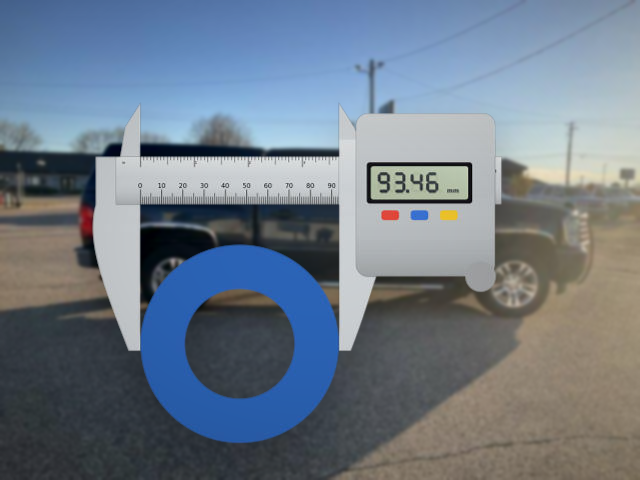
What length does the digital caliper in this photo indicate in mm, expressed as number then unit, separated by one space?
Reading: 93.46 mm
